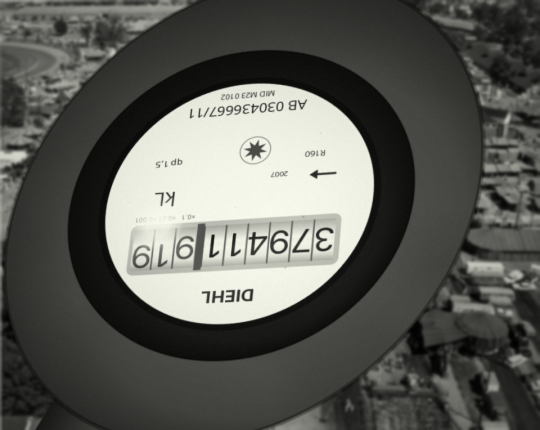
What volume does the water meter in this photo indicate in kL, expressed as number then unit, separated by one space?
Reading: 379411.919 kL
